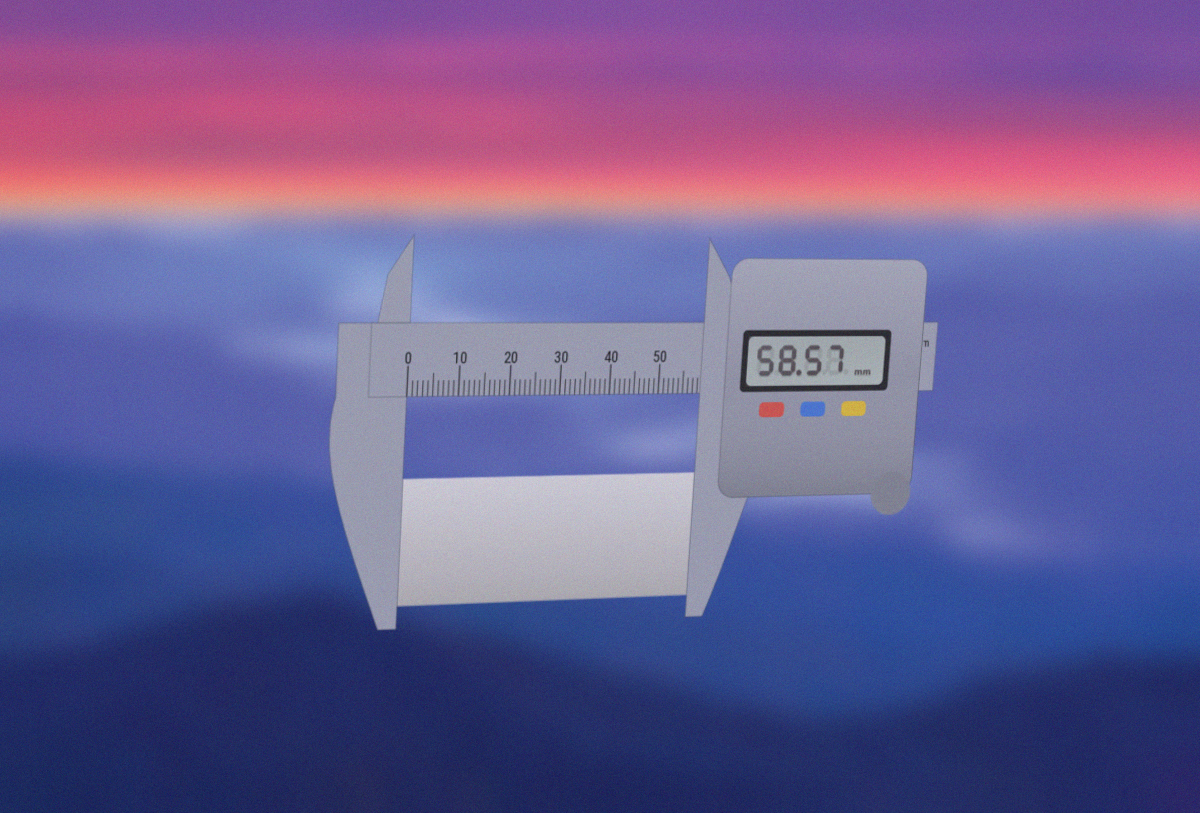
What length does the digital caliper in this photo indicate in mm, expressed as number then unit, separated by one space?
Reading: 58.57 mm
